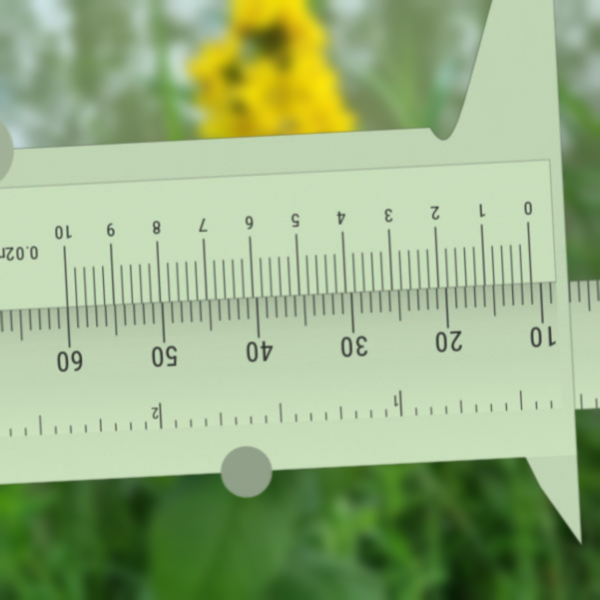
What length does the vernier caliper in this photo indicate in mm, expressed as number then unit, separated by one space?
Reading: 11.0 mm
